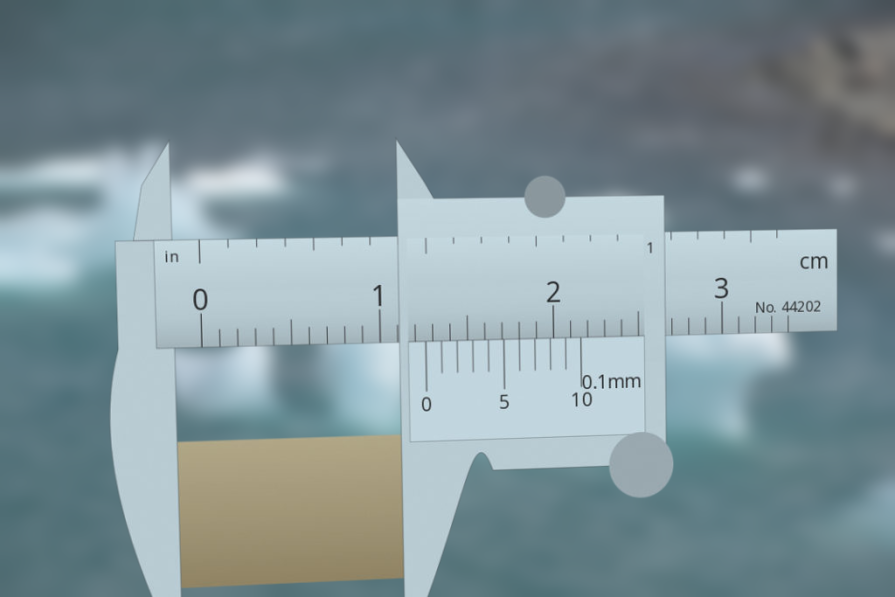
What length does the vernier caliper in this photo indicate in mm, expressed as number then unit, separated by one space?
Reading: 12.6 mm
